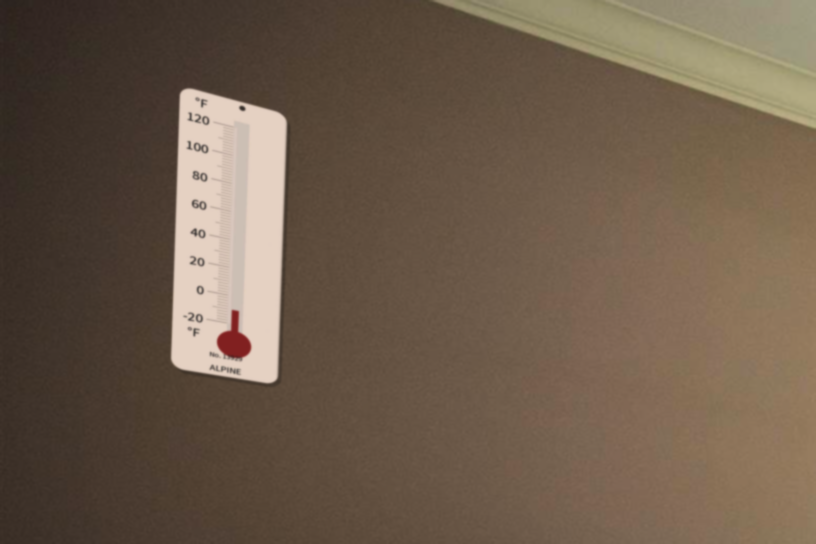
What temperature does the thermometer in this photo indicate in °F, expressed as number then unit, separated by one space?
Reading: -10 °F
